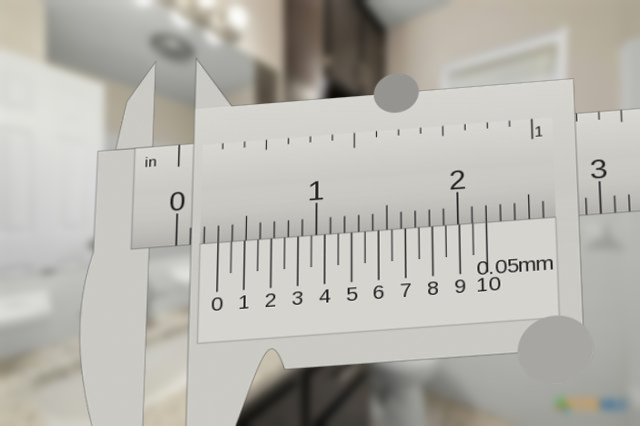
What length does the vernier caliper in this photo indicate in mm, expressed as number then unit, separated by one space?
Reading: 3.0 mm
